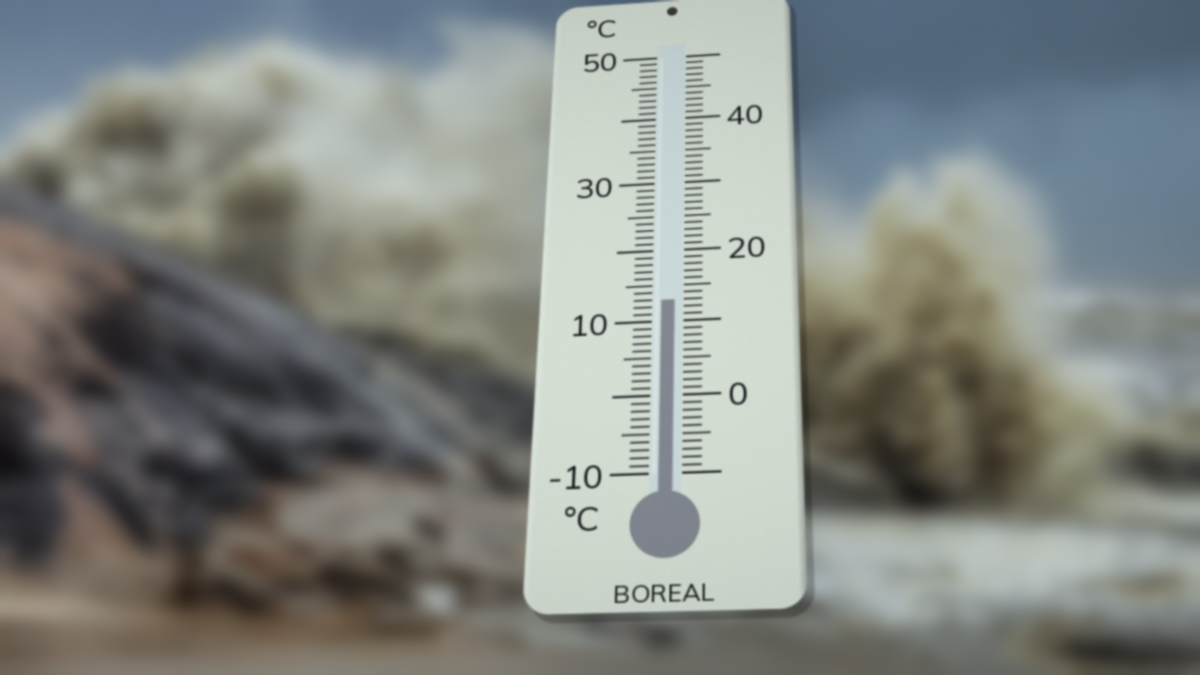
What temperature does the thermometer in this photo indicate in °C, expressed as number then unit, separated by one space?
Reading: 13 °C
